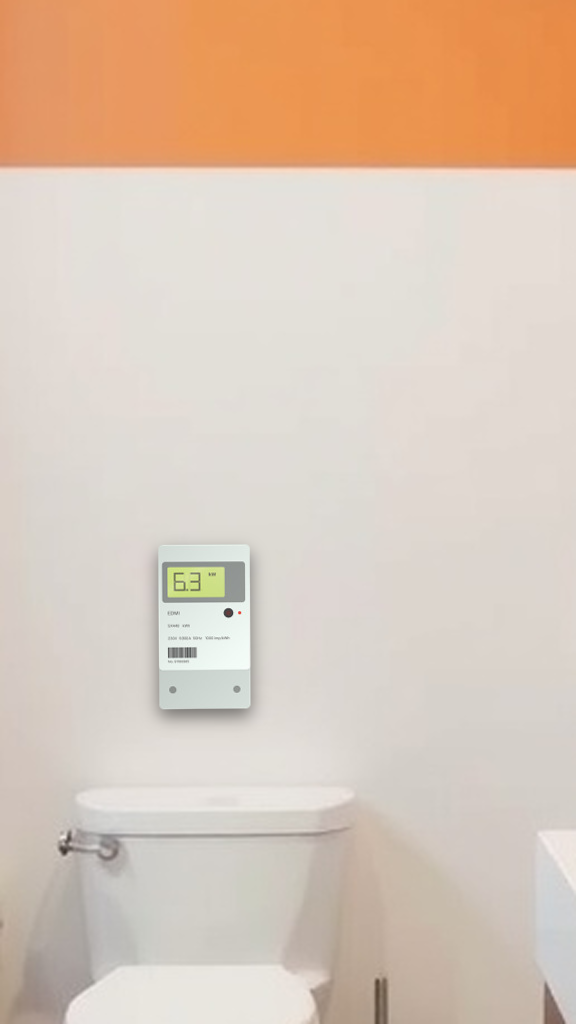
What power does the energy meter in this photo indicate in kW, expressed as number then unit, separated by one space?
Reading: 6.3 kW
